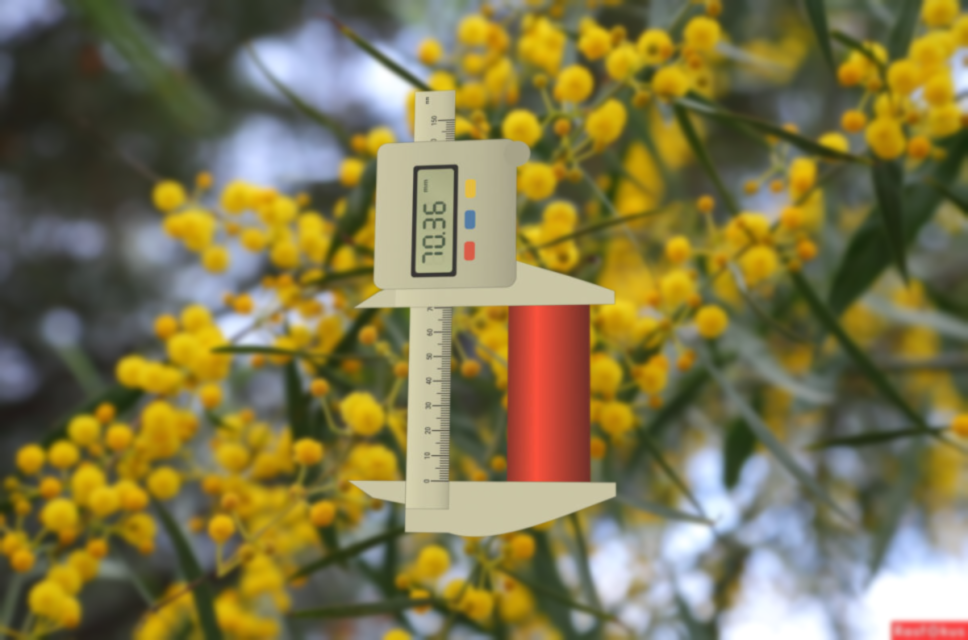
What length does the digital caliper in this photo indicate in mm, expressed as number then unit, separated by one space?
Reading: 70.36 mm
